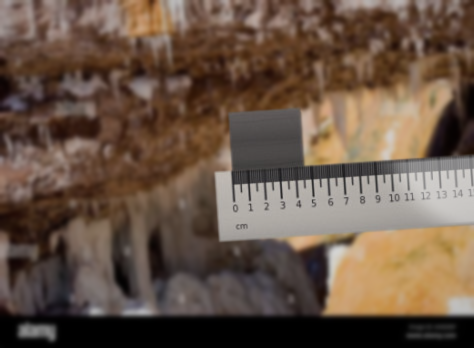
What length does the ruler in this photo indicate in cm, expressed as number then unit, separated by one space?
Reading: 4.5 cm
